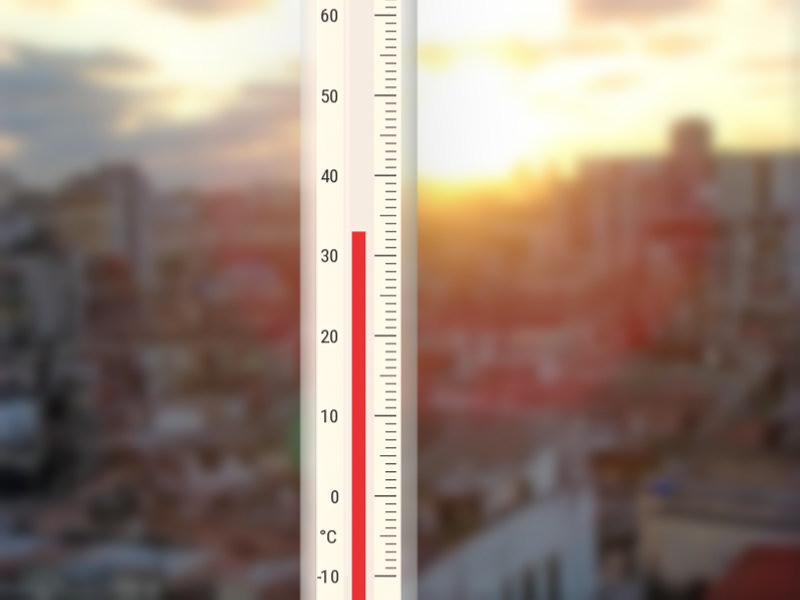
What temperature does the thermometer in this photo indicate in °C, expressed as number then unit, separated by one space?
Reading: 33 °C
